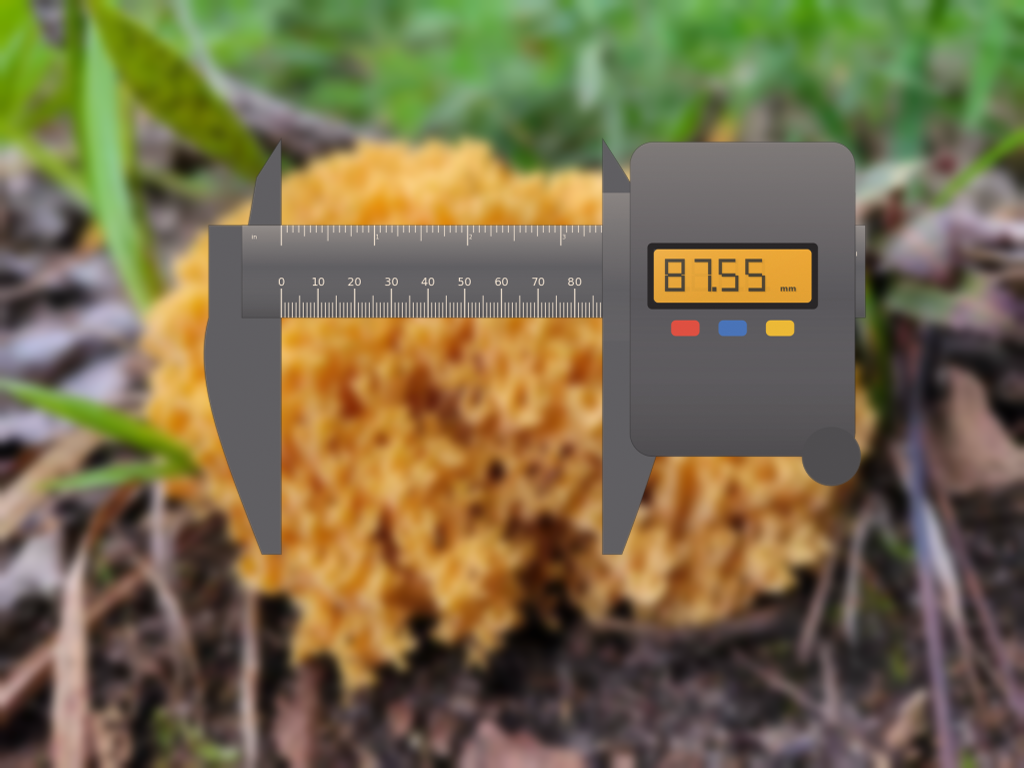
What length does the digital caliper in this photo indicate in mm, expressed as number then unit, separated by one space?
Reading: 87.55 mm
